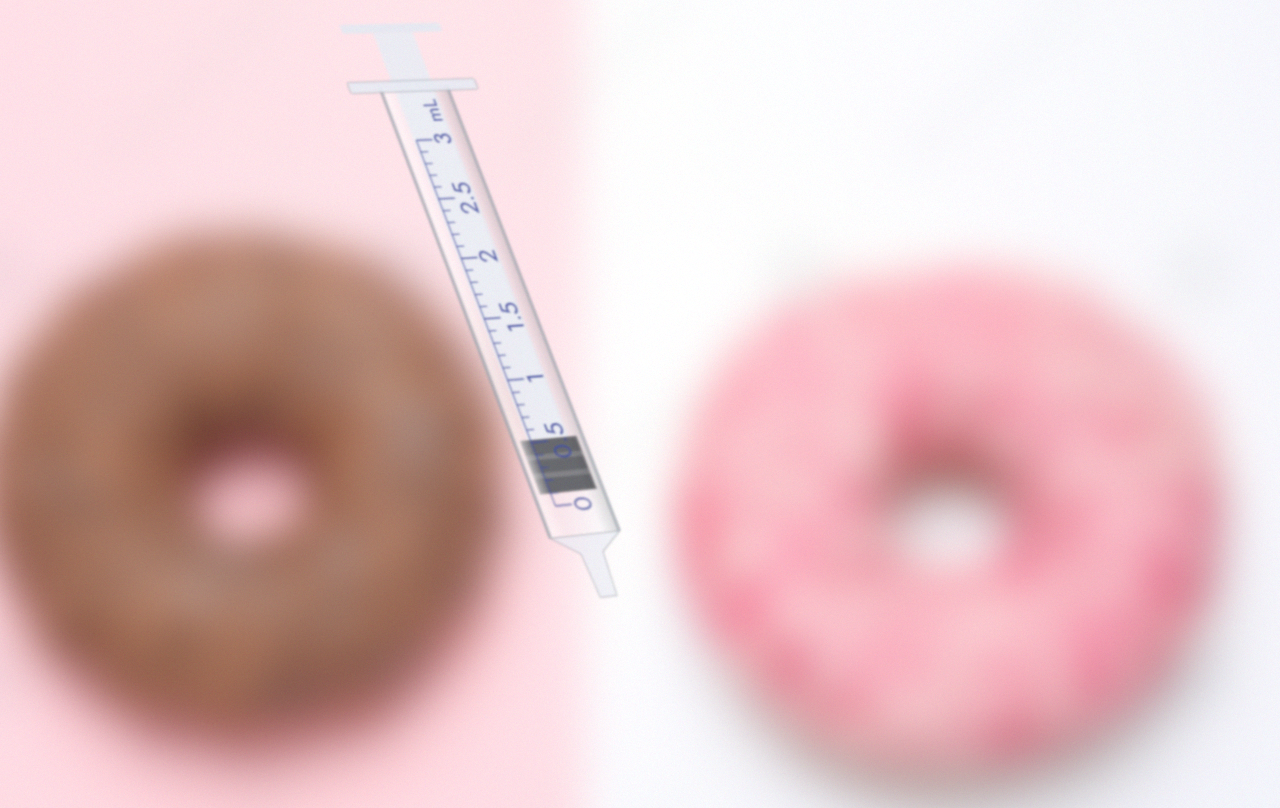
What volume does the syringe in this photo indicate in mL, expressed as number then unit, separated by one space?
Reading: 0.1 mL
